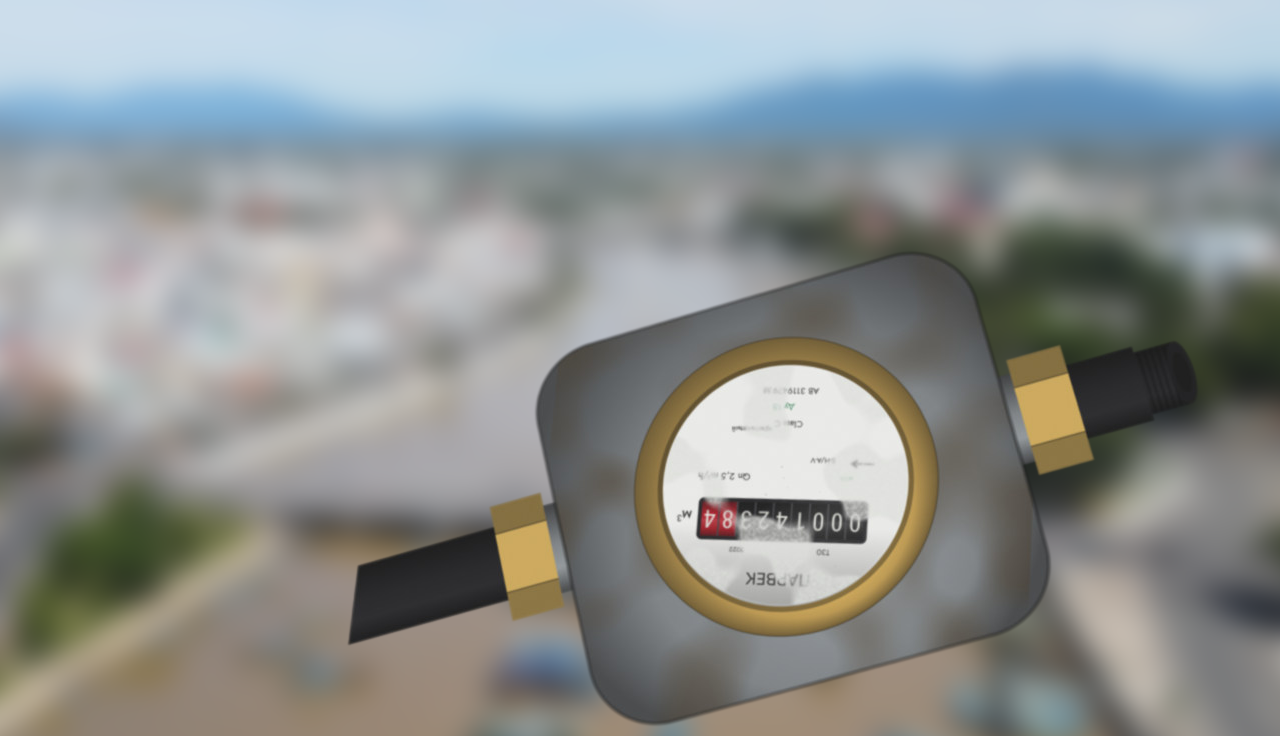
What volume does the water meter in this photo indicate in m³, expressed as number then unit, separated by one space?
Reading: 1423.84 m³
